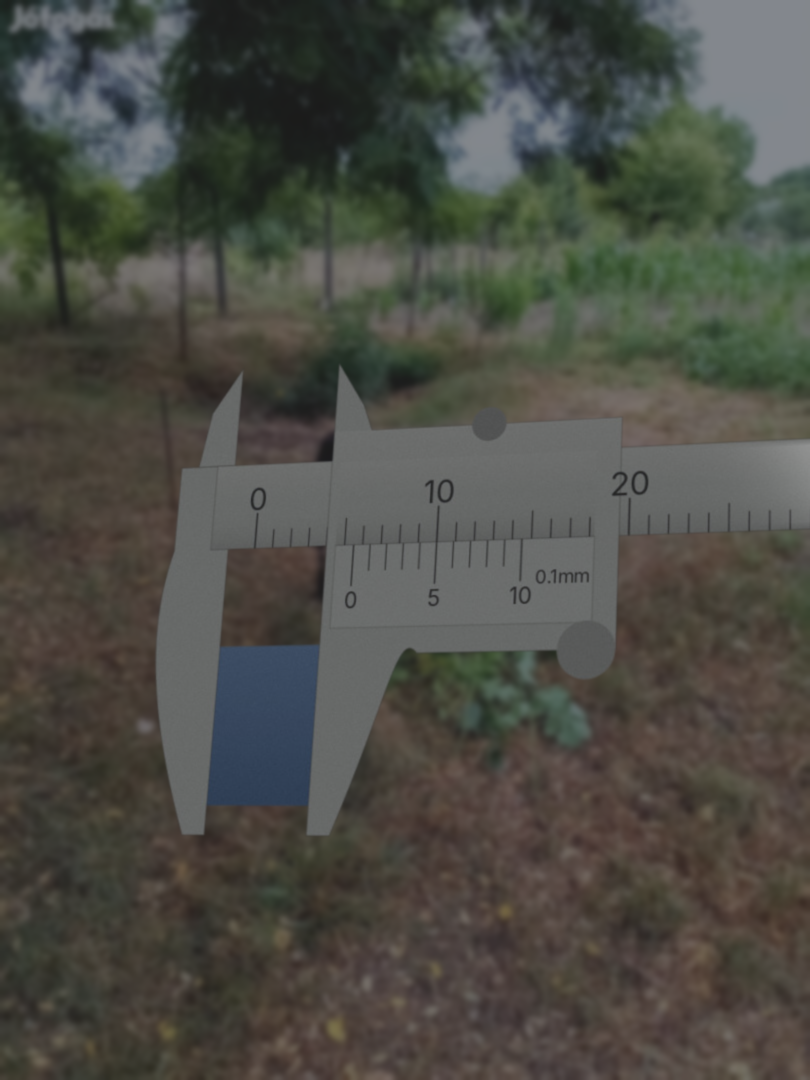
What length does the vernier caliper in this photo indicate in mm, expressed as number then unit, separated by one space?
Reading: 5.5 mm
